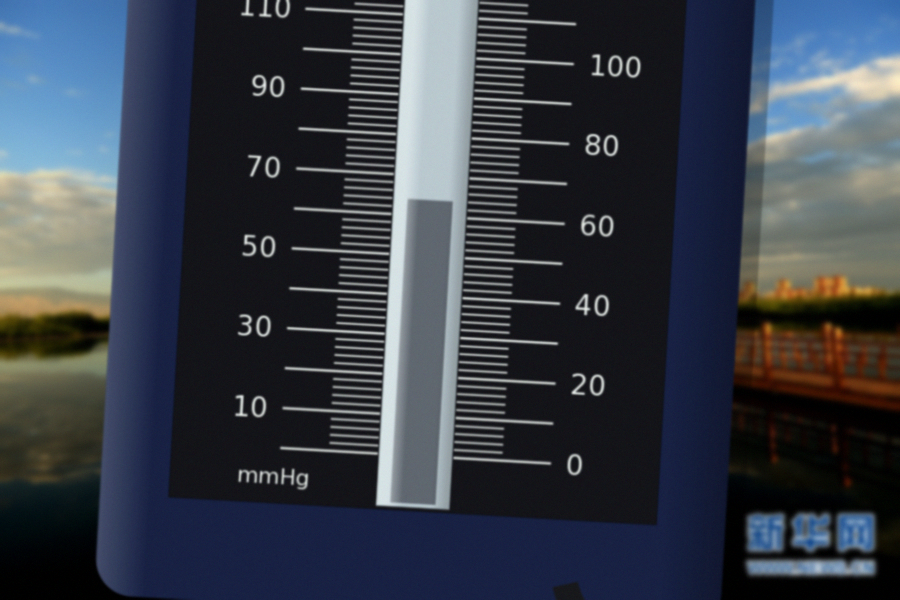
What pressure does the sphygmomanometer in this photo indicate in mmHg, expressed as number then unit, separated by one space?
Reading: 64 mmHg
